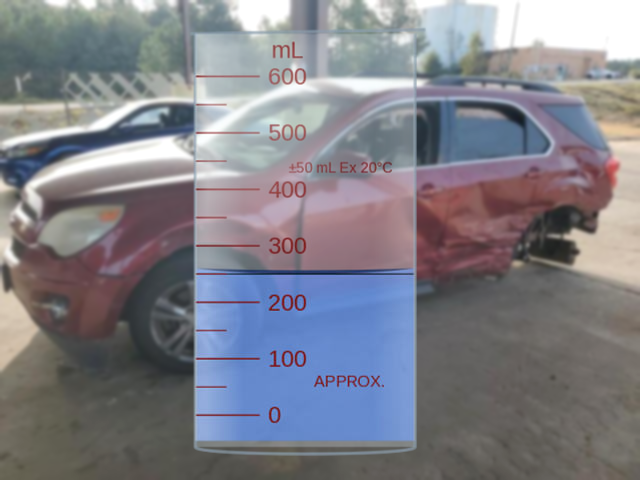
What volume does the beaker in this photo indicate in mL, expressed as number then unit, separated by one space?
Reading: 250 mL
